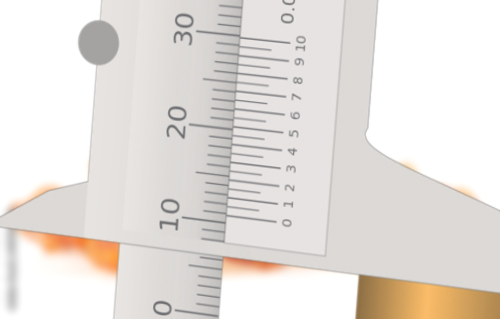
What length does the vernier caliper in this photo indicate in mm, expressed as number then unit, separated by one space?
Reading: 10.8 mm
